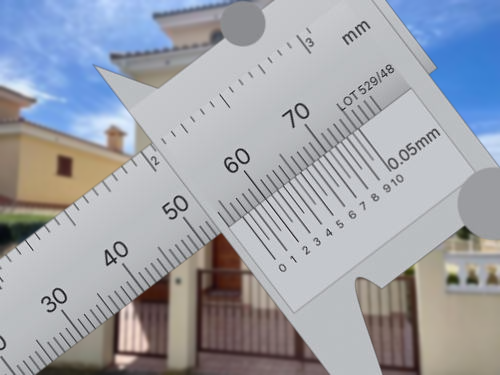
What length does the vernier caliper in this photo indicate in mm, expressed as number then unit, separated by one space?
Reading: 56.2 mm
